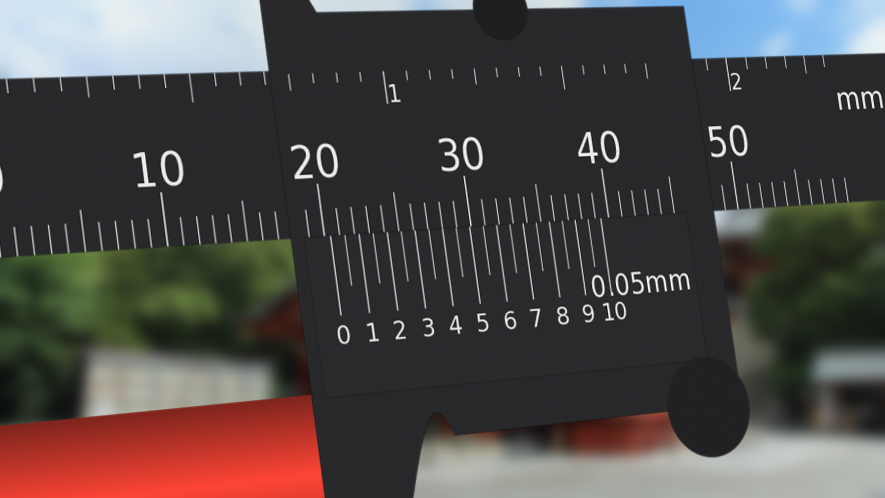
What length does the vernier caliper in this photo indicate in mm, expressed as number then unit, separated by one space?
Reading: 20.4 mm
